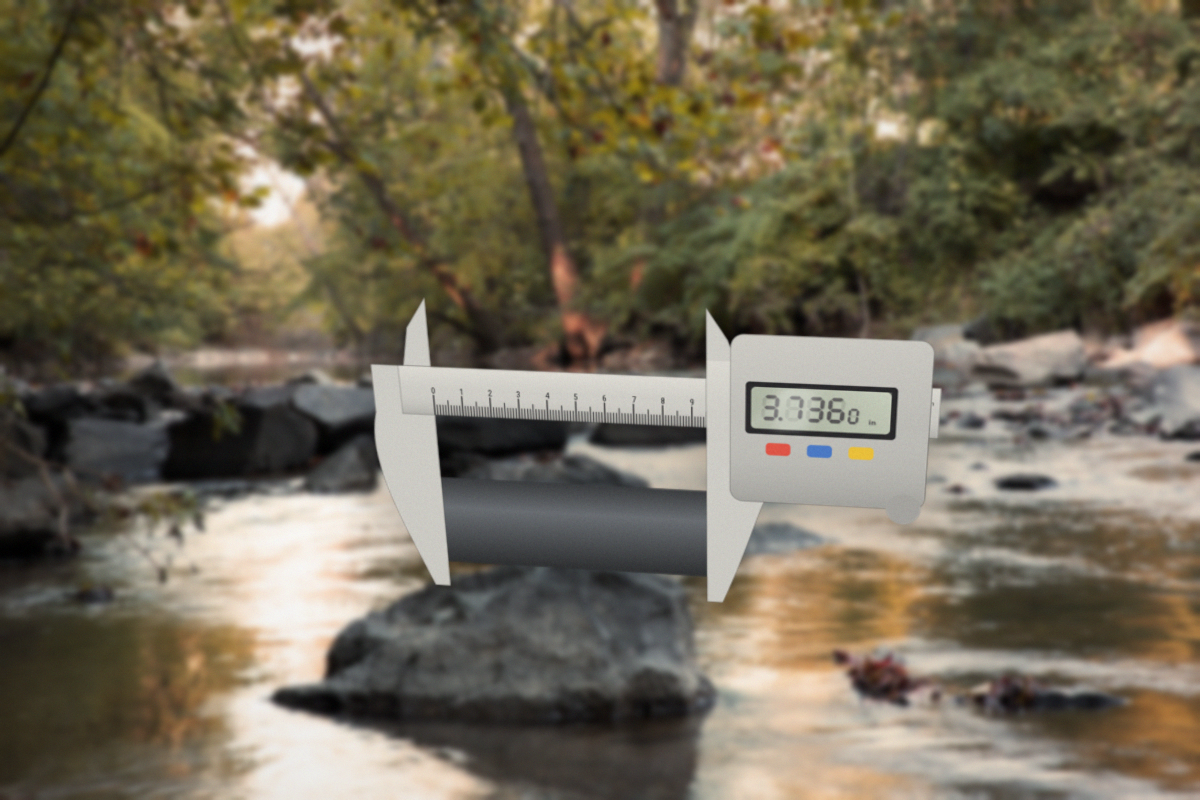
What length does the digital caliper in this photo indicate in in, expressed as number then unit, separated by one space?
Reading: 3.7360 in
